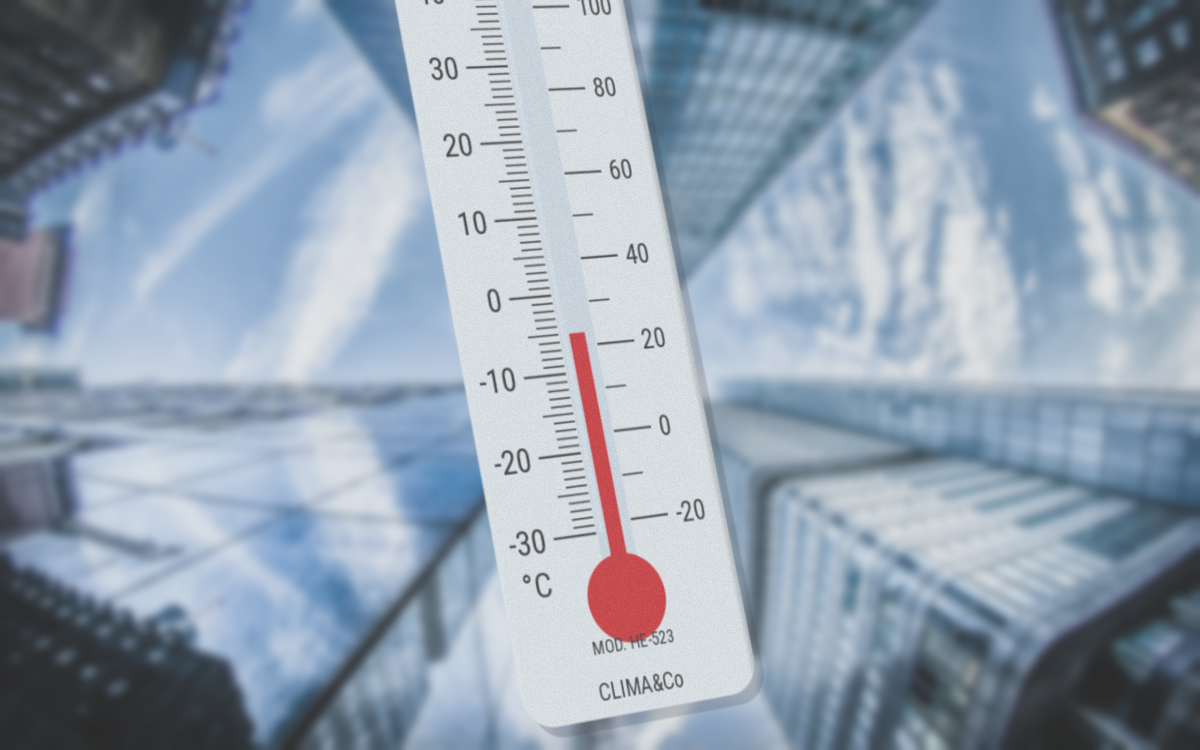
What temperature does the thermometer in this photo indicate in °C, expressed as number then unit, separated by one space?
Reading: -5 °C
